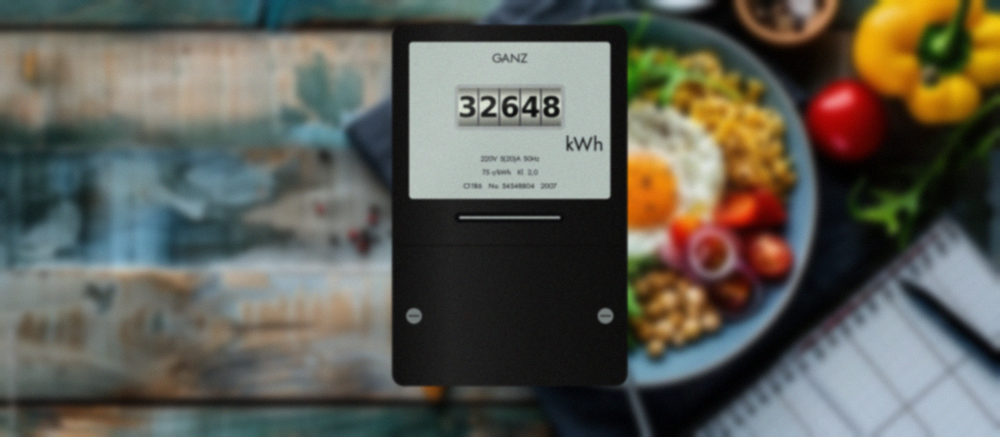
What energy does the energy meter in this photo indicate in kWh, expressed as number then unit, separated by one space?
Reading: 32648 kWh
